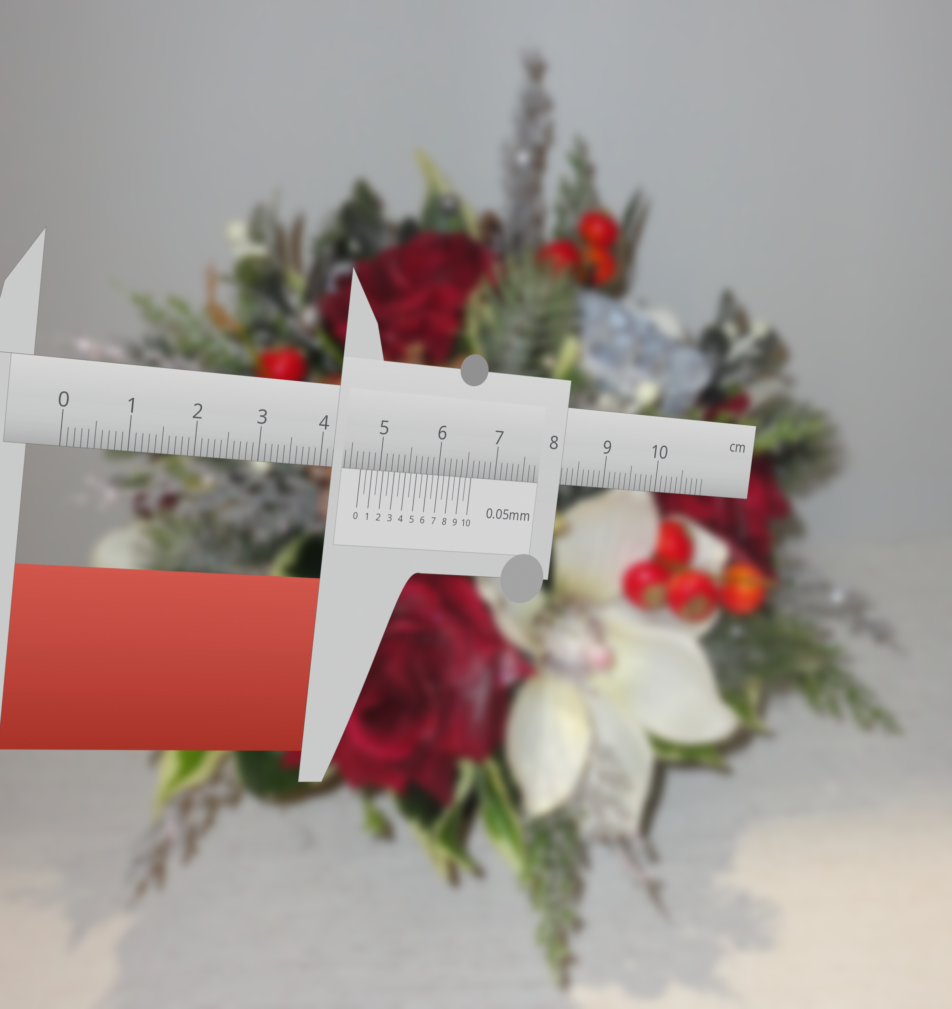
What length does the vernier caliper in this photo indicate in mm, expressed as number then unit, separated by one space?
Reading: 46.8 mm
